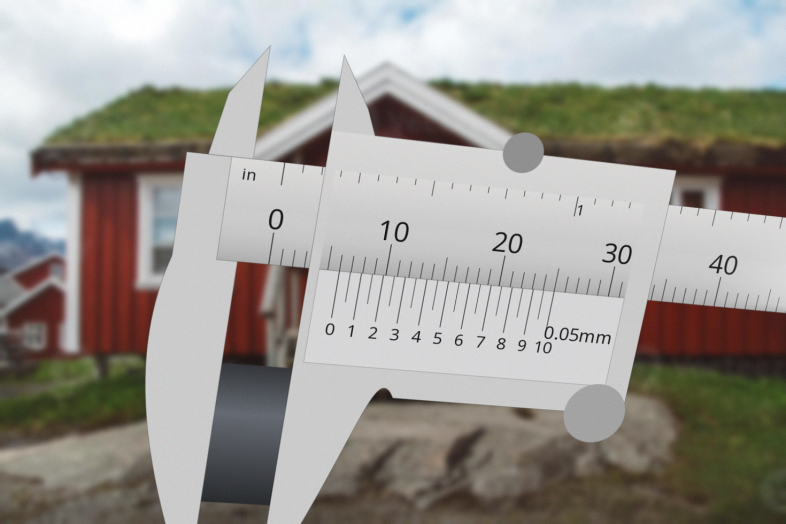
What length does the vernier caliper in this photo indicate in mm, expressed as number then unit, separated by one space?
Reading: 6.0 mm
